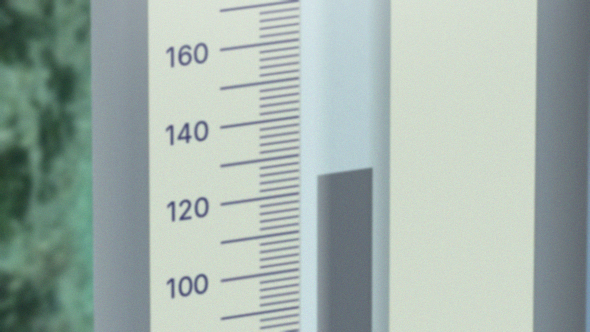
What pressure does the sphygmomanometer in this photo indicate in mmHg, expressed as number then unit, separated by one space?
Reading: 124 mmHg
